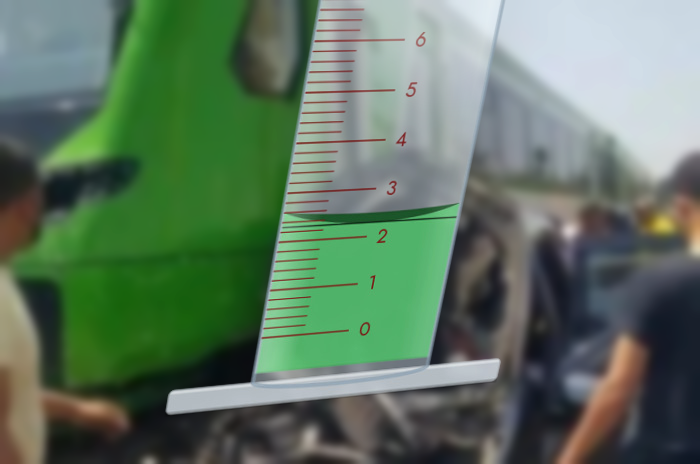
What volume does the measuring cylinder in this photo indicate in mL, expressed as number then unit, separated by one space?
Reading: 2.3 mL
